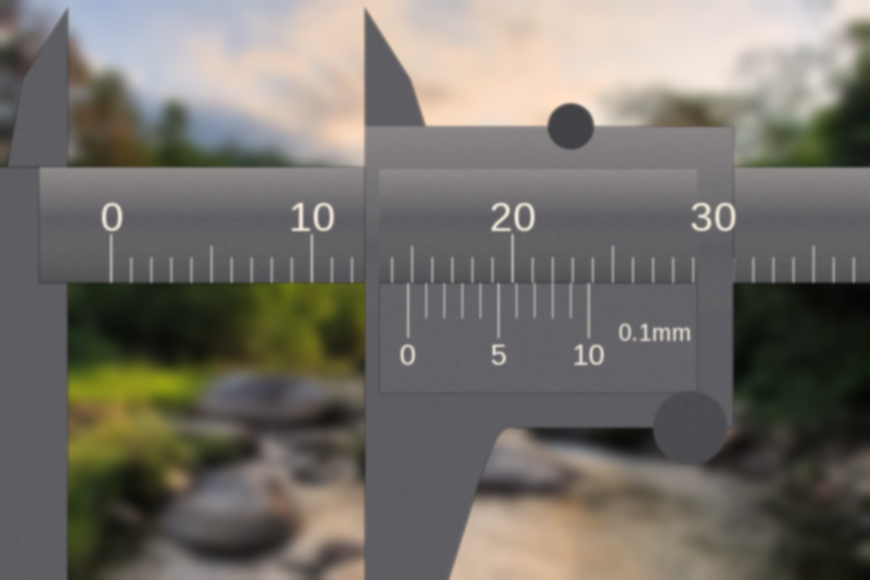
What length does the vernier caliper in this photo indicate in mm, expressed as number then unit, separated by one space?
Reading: 14.8 mm
